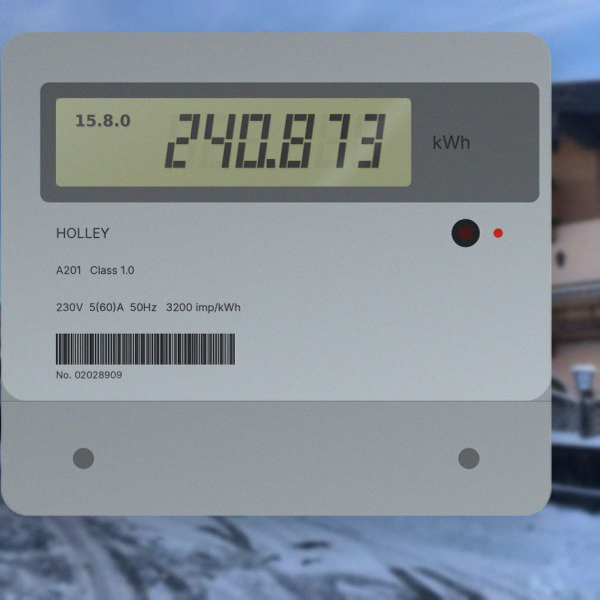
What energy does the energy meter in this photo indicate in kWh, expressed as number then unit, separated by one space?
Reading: 240.873 kWh
